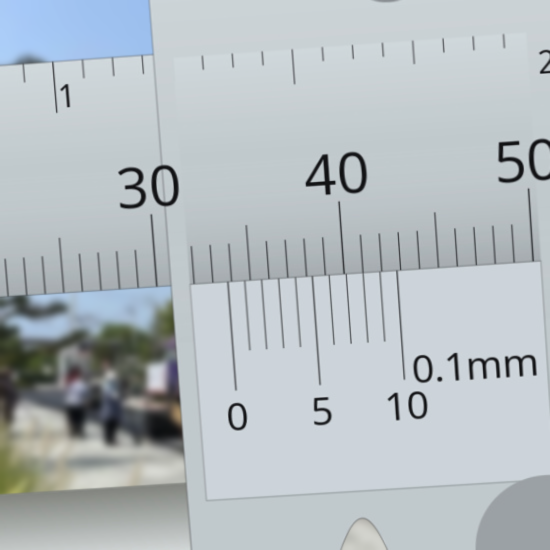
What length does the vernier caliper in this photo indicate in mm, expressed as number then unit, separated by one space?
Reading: 33.8 mm
